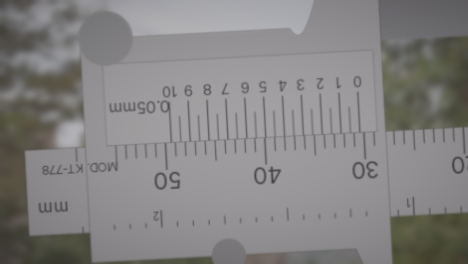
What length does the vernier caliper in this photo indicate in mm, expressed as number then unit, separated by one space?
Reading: 30.4 mm
